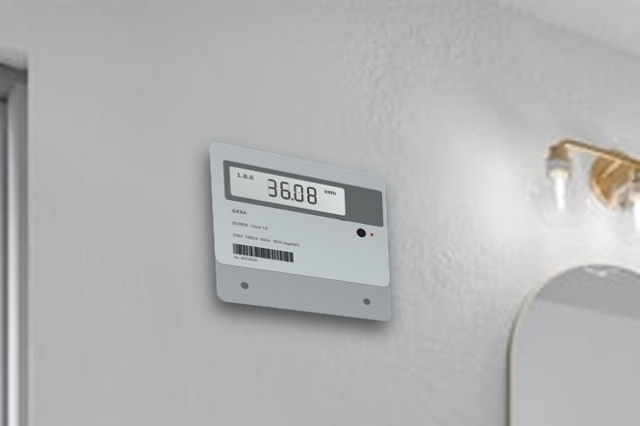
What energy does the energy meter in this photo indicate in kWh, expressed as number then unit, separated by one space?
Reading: 36.08 kWh
